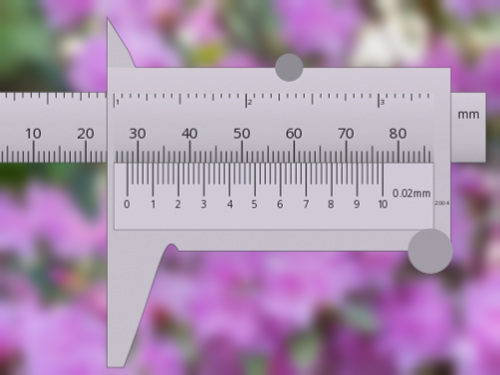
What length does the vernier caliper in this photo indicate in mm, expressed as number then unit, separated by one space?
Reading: 28.0 mm
